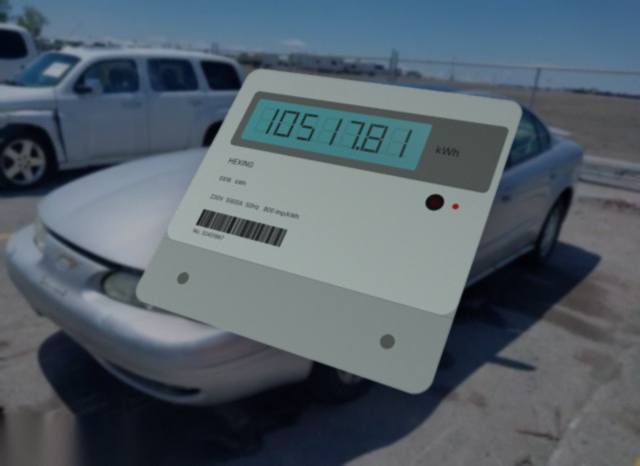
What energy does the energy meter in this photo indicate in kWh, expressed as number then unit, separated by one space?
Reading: 10517.81 kWh
